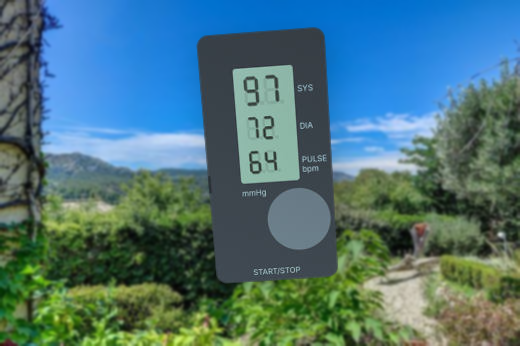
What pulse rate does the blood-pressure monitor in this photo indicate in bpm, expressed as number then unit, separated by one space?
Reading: 64 bpm
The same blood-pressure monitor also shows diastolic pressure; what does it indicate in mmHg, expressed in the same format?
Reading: 72 mmHg
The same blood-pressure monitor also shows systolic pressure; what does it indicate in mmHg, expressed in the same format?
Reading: 97 mmHg
